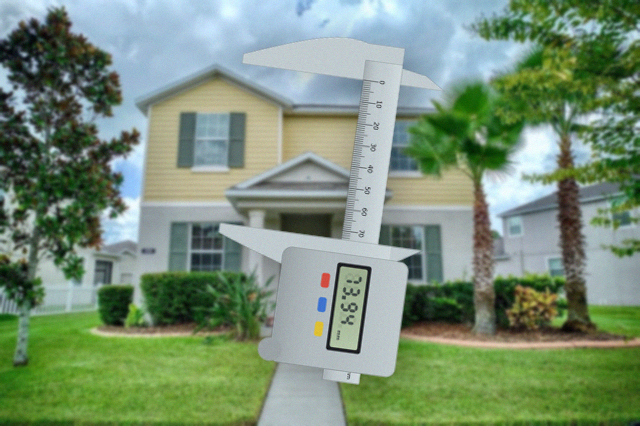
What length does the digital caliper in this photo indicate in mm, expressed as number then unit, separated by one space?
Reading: 73.94 mm
